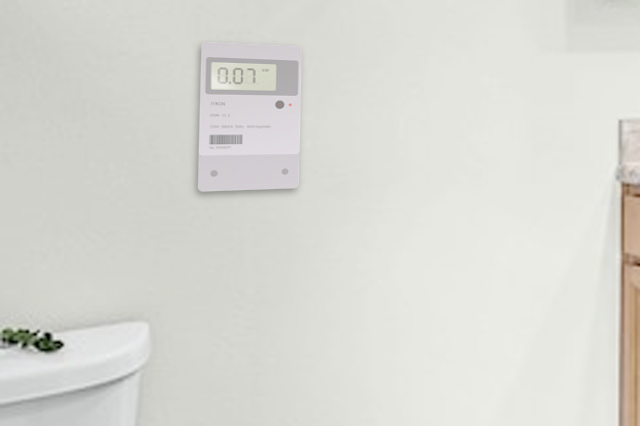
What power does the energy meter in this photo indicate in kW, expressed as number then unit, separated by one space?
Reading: 0.07 kW
